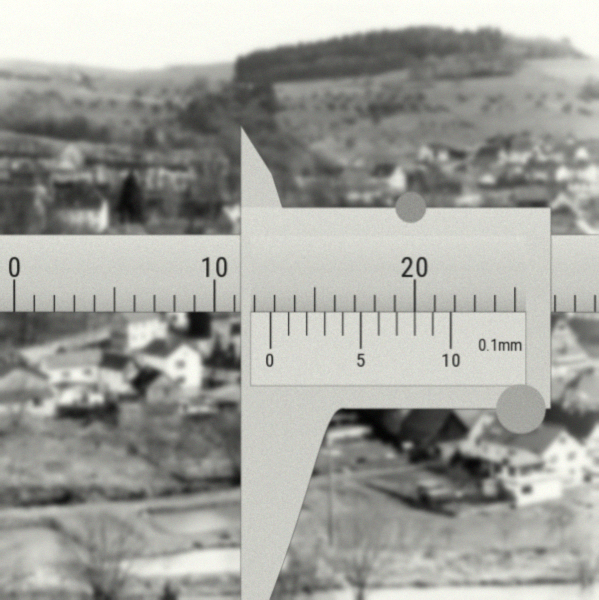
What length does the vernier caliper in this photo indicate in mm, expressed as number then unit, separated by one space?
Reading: 12.8 mm
